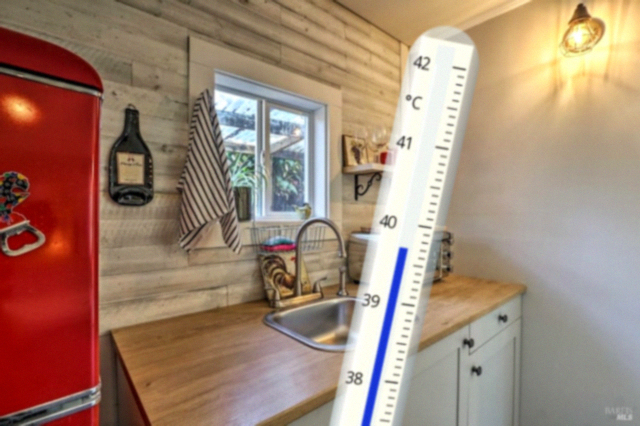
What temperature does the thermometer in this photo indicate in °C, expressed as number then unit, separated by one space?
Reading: 39.7 °C
